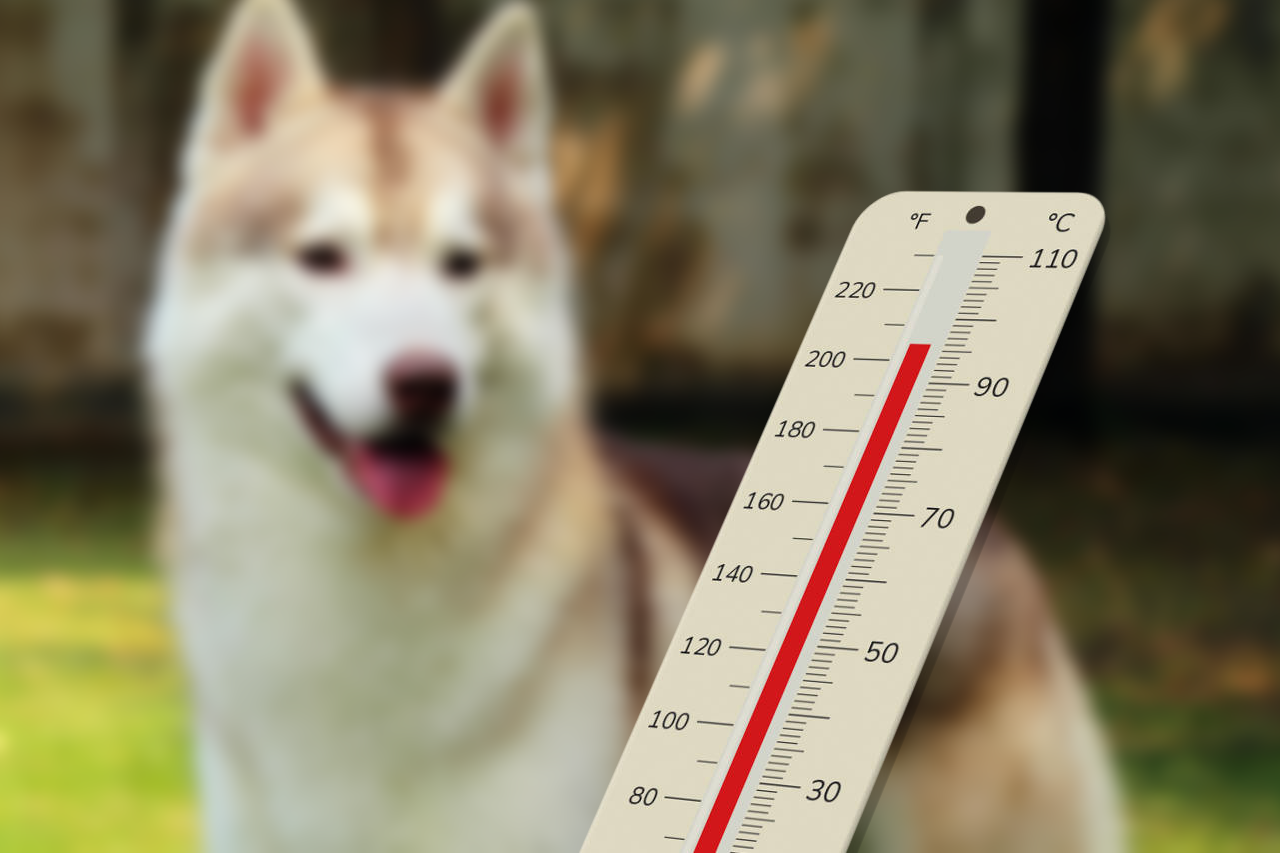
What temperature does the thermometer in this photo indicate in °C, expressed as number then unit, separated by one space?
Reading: 96 °C
